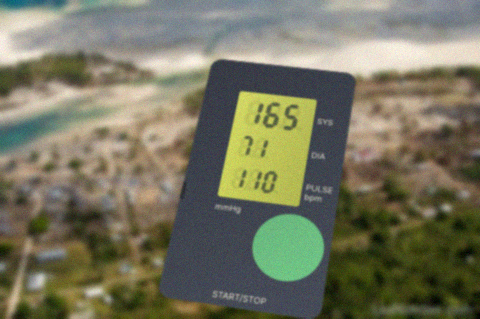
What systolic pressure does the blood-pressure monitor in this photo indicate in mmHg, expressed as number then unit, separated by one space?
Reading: 165 mmHg
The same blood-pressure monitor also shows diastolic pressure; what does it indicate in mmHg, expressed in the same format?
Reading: 71 mmHg
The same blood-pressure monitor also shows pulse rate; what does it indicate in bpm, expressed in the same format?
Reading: 110 bpm
